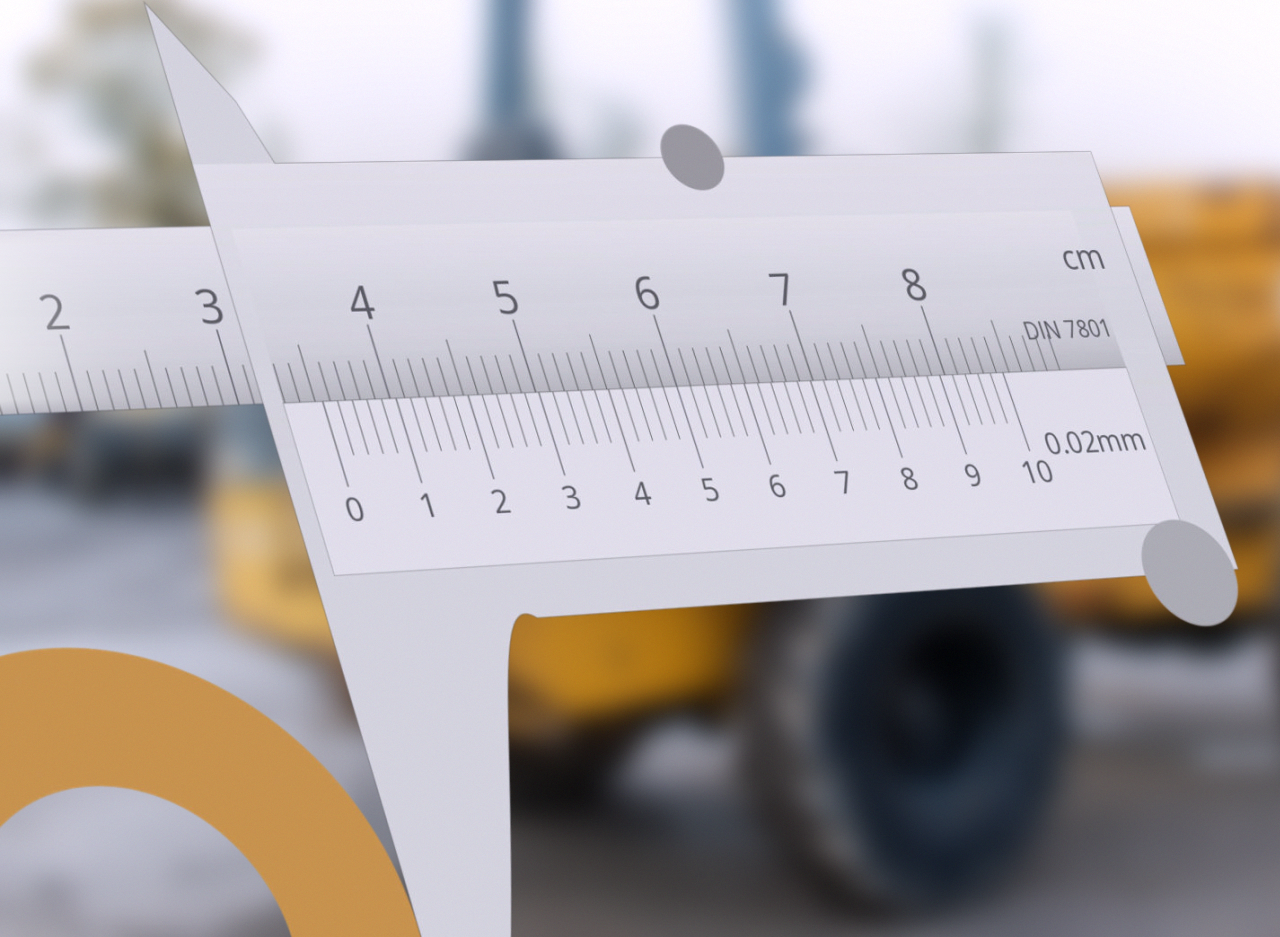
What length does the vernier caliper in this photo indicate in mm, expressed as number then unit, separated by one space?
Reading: 35.5 mm
